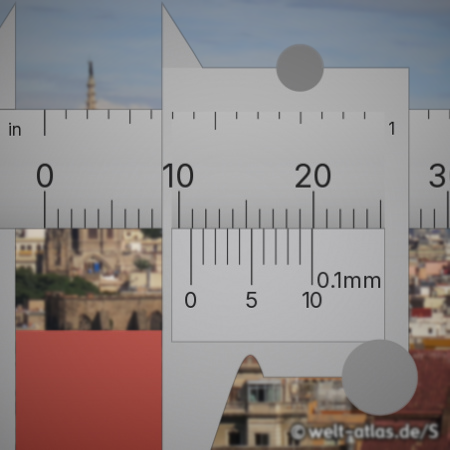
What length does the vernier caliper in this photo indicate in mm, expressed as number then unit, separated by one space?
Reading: 10.9 mm
